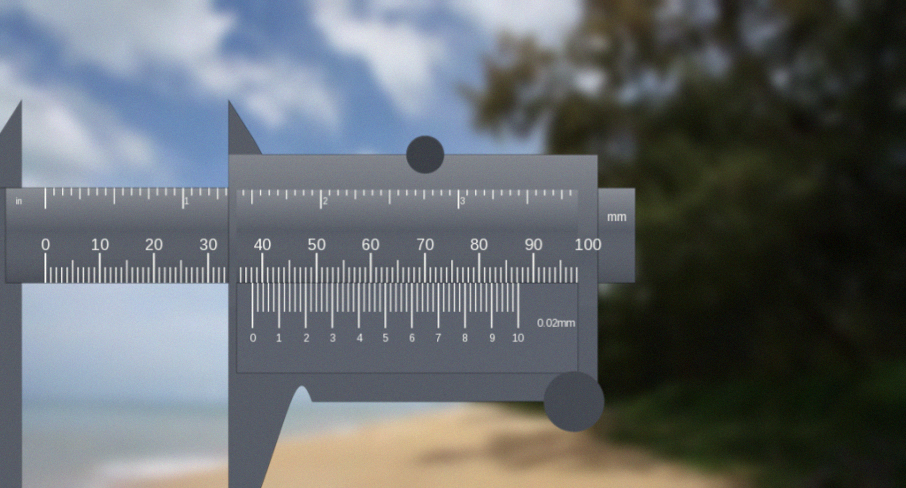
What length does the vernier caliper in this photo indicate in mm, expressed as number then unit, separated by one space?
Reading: 38.2 mm
